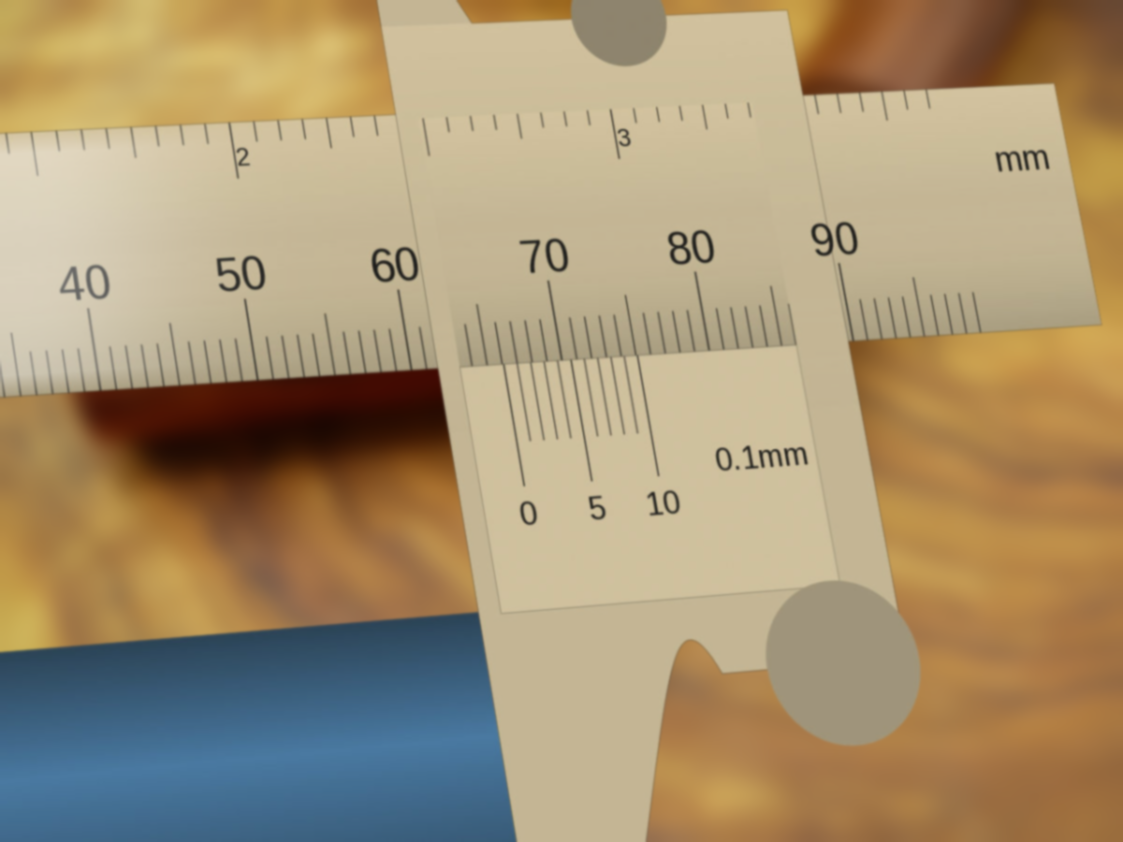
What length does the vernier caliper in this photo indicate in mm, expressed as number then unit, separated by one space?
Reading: 66.1 mm
